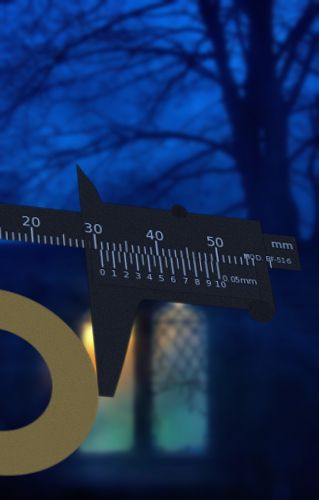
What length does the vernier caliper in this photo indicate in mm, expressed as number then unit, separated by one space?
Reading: 30.8 mm
